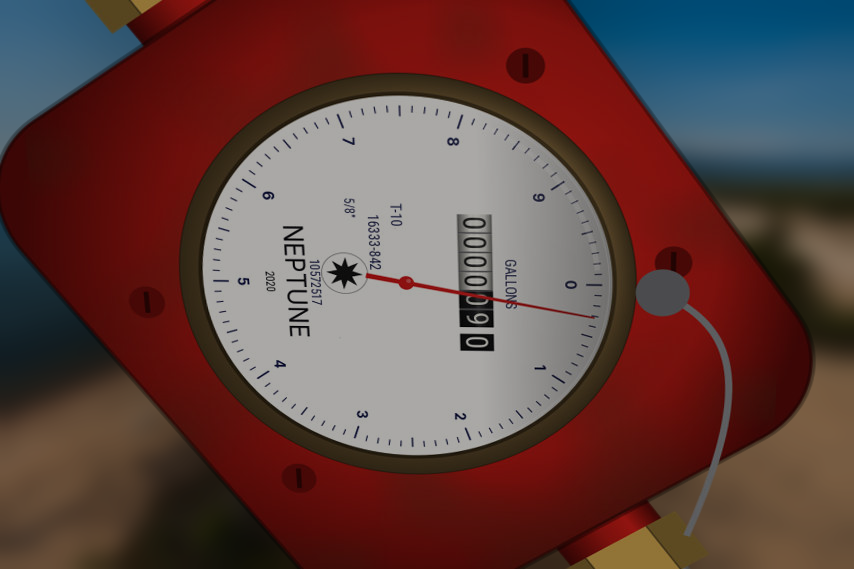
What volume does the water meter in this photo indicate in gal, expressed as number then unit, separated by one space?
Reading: 90.3 gal
